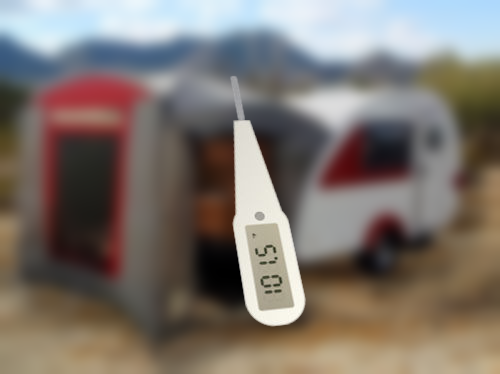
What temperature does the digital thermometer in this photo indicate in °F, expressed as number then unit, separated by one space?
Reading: 101.5 °F
